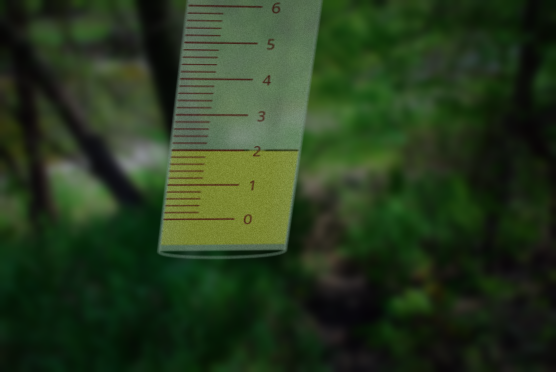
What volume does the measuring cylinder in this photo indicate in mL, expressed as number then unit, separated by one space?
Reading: 2 mL
